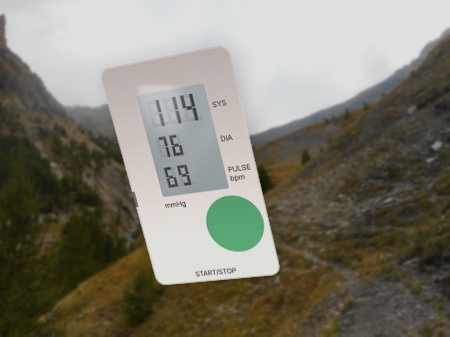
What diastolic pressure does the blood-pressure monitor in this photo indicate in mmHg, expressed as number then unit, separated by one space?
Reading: 76 mmHg
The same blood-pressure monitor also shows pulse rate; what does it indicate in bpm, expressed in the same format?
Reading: 69 bpm
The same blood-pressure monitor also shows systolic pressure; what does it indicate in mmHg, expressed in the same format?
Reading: 114 mmHg
